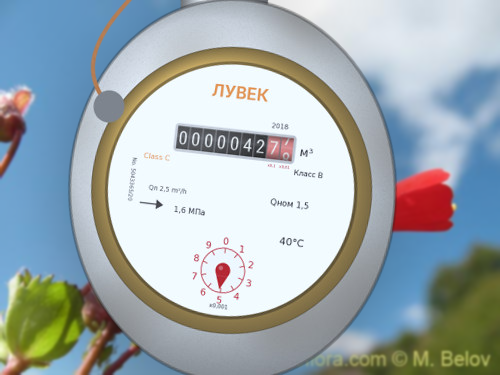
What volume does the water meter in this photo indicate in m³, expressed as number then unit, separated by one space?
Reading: 42.775 m³
